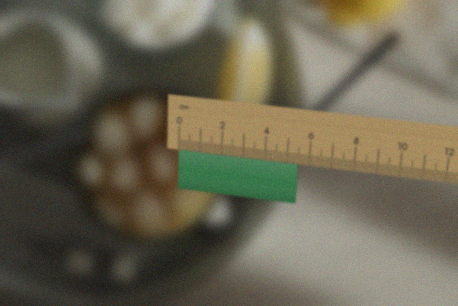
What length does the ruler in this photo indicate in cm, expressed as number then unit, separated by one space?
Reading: 5.5 cm
